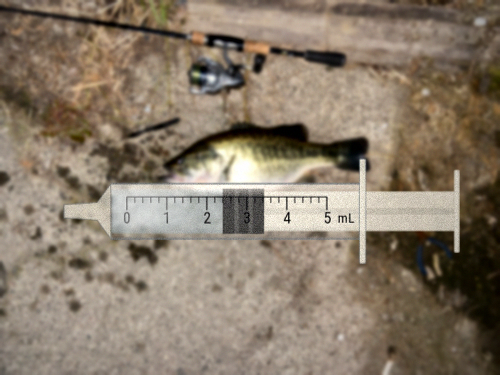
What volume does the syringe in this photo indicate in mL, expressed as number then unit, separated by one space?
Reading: 2.4 mL
